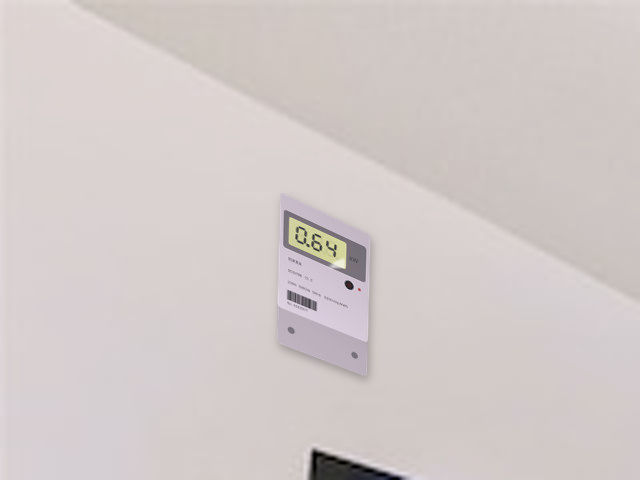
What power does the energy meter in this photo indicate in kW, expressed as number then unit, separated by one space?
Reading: 0.64 kW
